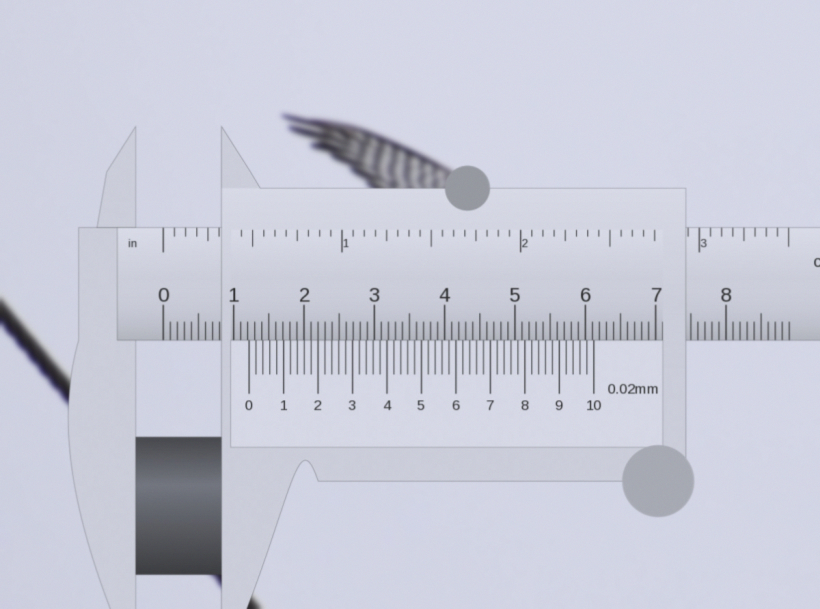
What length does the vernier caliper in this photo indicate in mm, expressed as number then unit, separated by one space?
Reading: 12.2 mm
